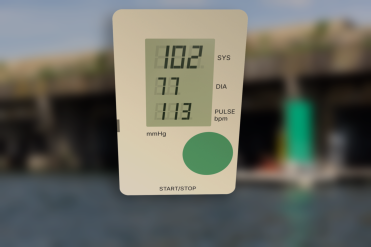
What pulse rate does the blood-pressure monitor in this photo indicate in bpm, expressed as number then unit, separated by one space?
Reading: 113 bpm
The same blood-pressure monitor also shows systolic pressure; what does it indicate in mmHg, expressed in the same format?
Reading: 102 mmHg
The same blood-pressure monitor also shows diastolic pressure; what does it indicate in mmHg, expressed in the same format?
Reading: 77 mmHg
